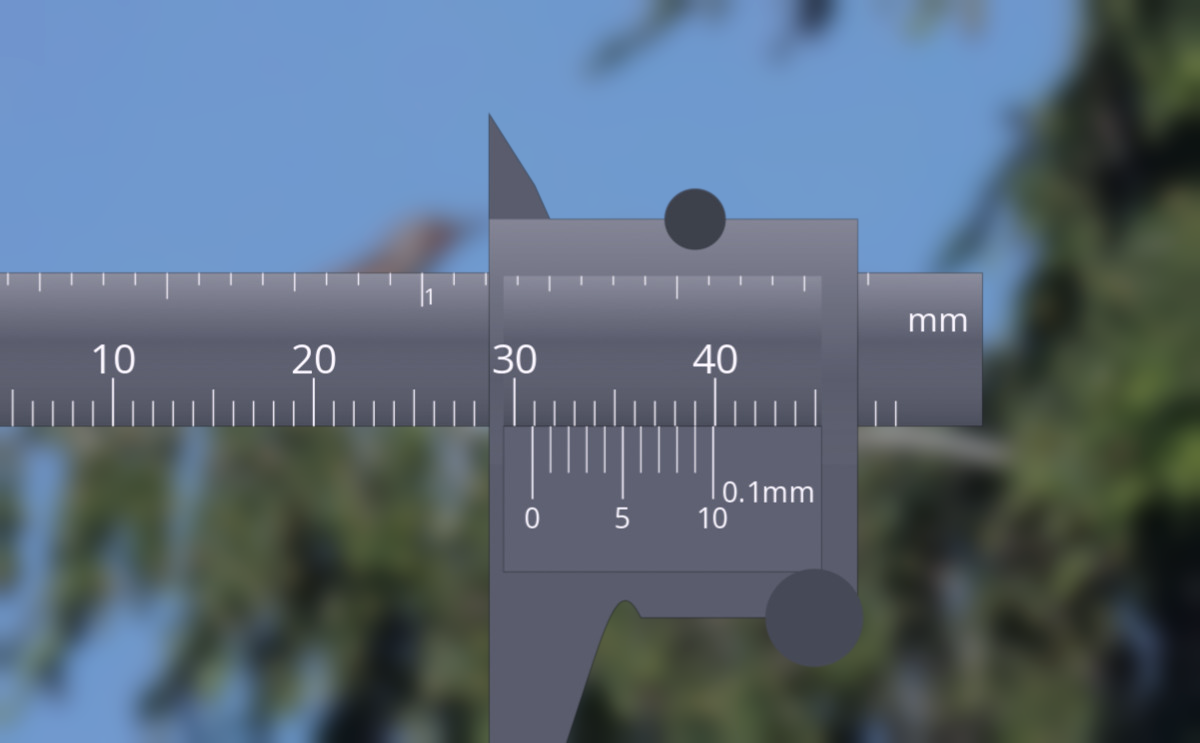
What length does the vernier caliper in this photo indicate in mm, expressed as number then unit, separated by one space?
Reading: 30.9 mm
